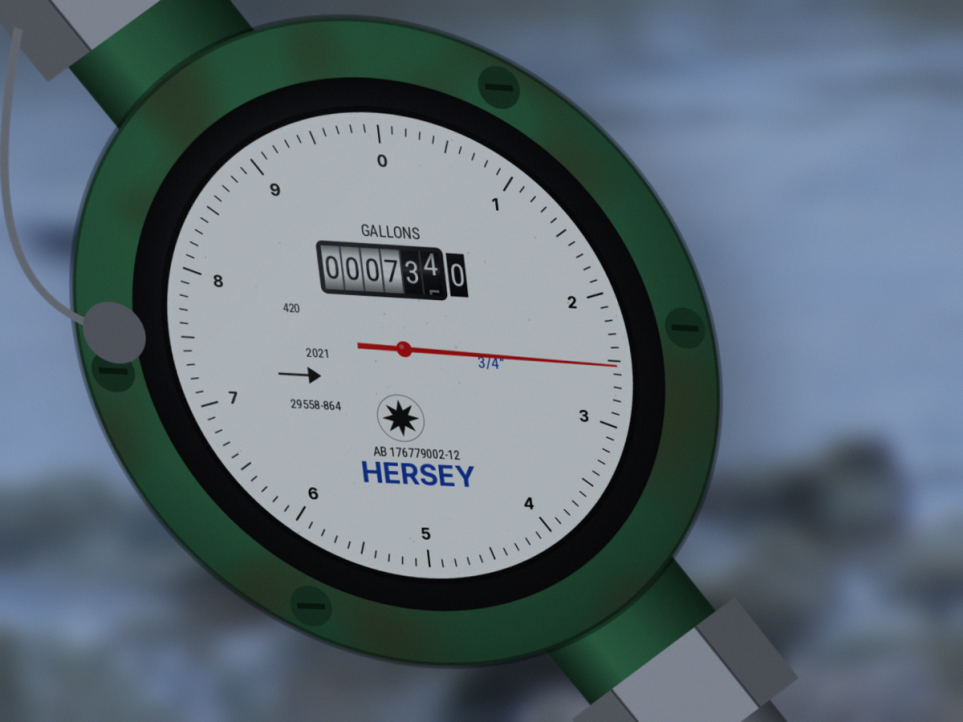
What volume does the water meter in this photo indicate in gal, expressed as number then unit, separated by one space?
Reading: 7342.5 gal
